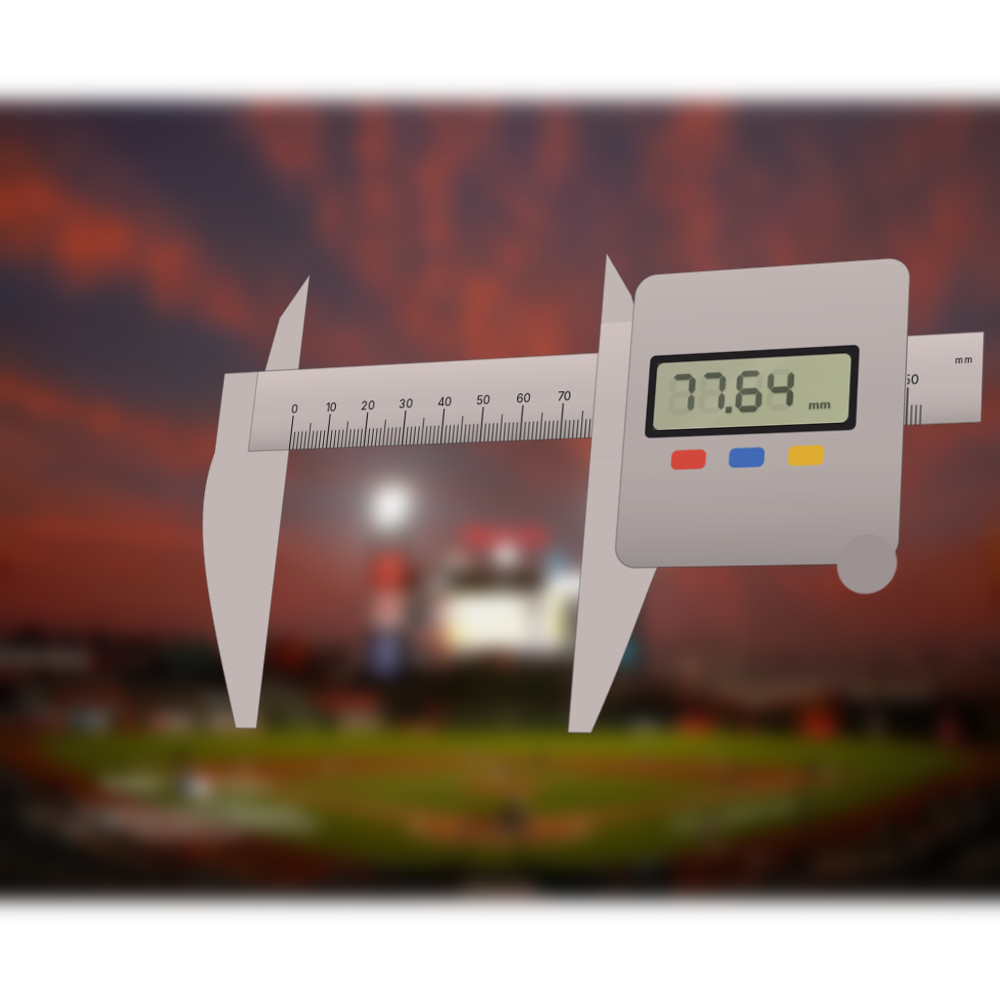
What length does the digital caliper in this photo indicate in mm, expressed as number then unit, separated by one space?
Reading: 77.64 mm
